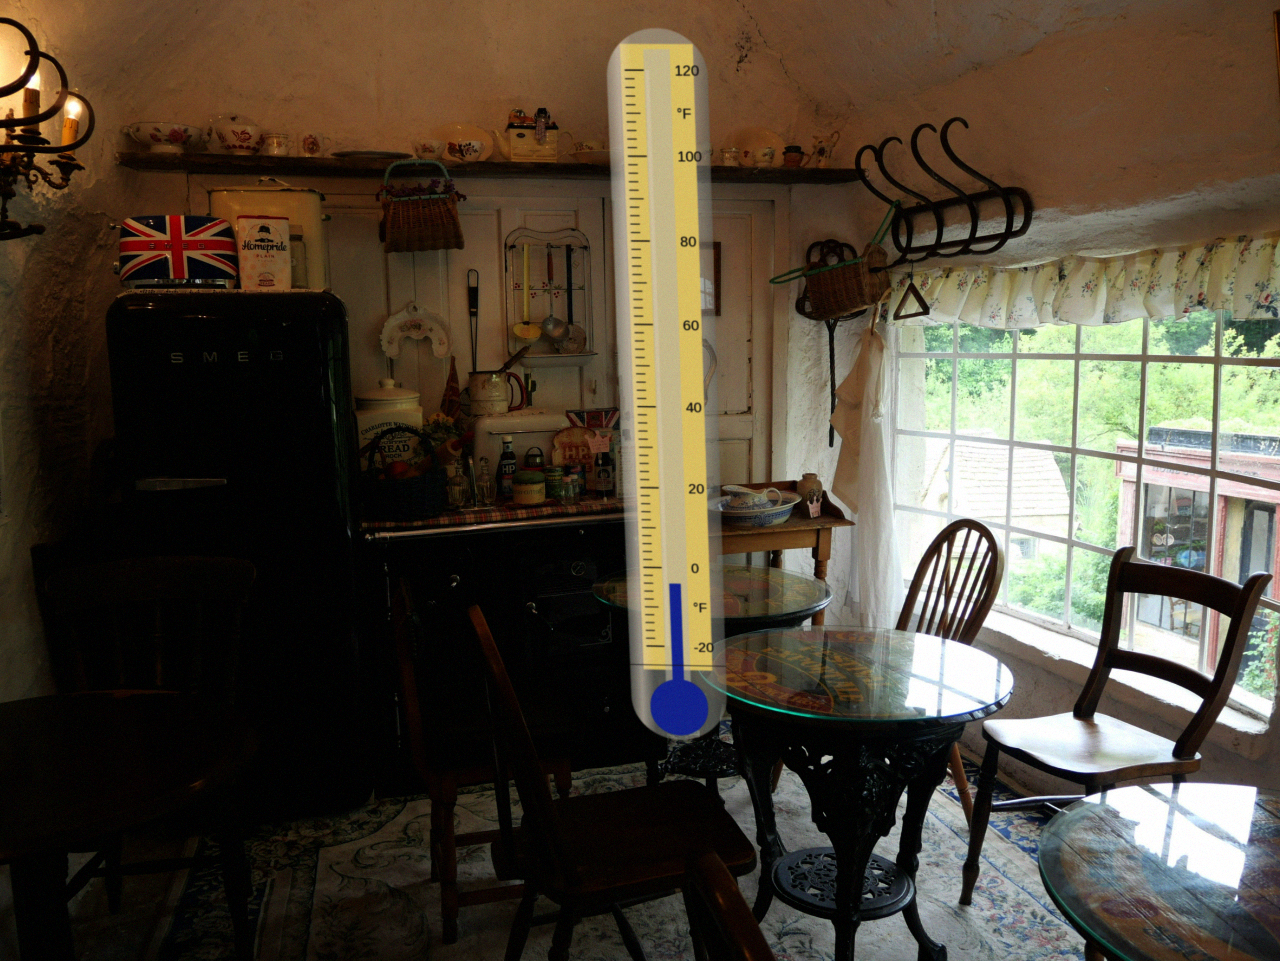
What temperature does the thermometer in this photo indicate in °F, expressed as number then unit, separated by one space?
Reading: -4 °F
